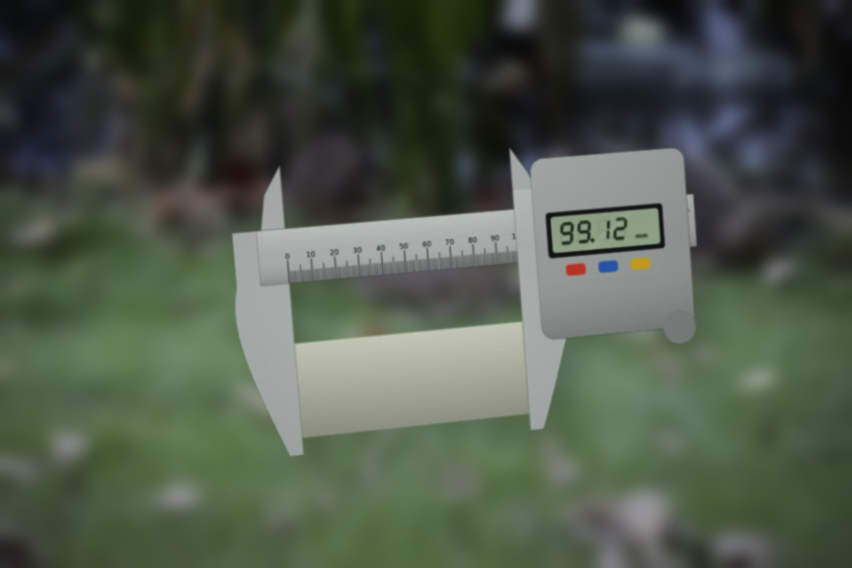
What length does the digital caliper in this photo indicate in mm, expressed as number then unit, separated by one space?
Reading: 99.12 mm
